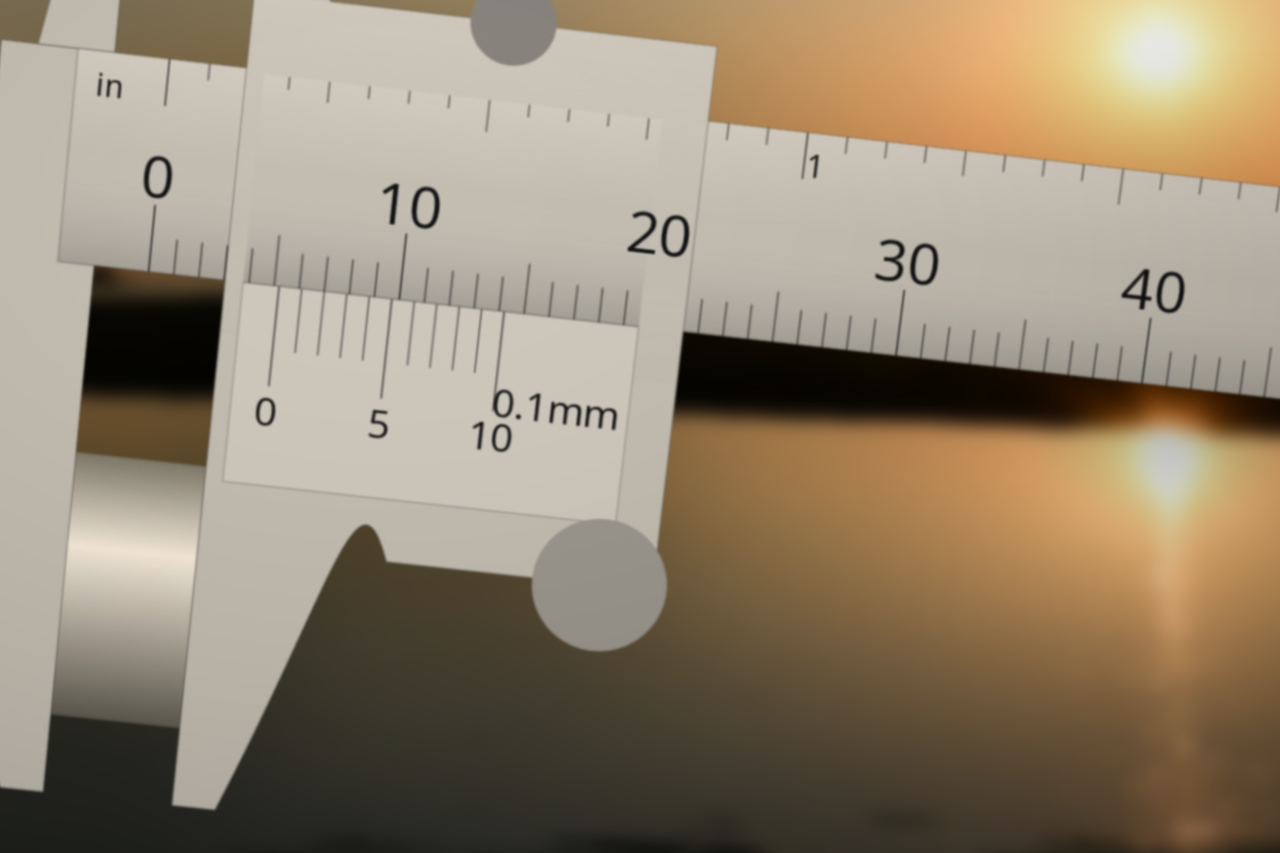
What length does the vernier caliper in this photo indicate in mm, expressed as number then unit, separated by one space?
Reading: 5.2 mm
